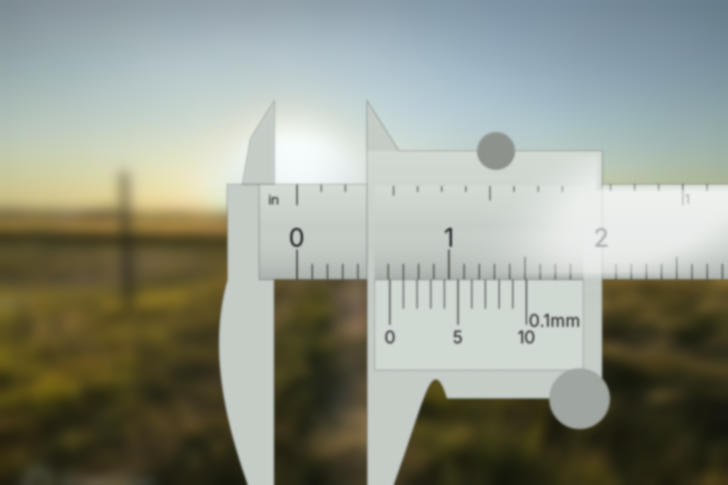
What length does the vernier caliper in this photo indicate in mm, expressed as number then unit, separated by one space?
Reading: 6.1 mm
